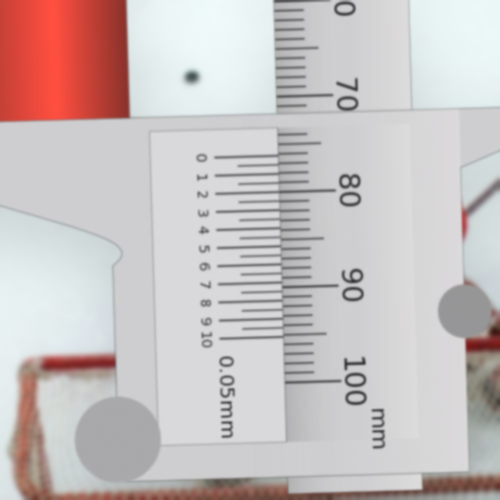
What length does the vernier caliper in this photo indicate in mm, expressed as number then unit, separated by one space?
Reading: 76.2 mm
